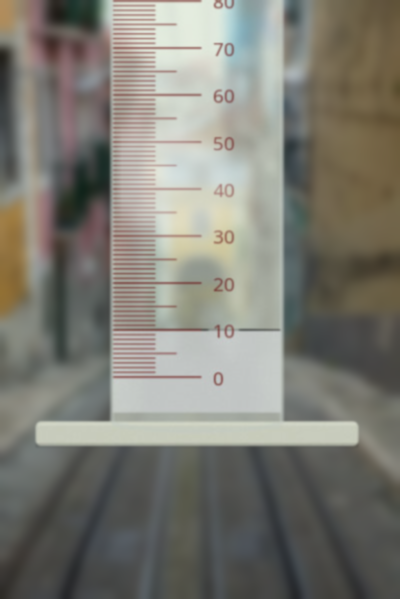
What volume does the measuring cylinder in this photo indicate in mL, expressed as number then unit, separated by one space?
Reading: 10 mL
